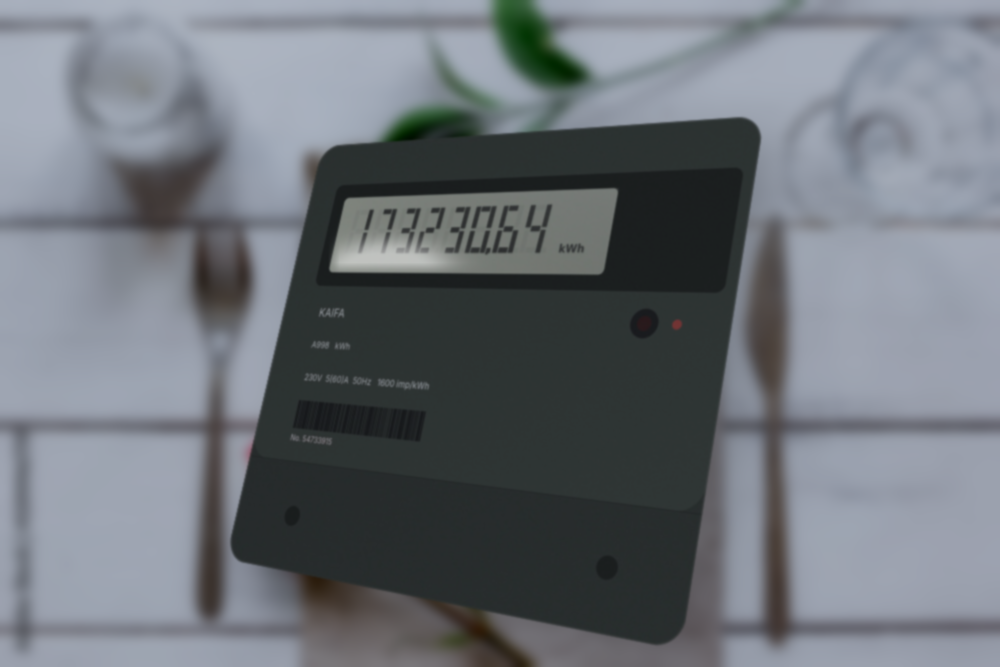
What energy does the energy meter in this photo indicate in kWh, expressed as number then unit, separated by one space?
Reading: 173230.64 kWh
